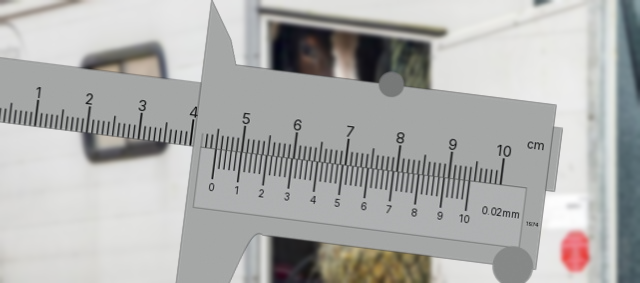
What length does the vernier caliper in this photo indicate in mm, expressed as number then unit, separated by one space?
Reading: 45.0 mm
